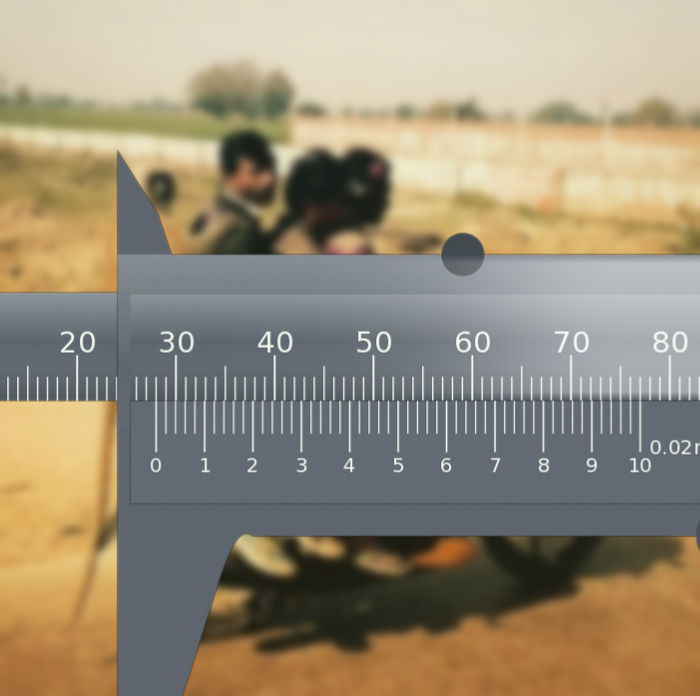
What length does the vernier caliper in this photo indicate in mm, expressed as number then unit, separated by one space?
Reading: 28.0 mm
